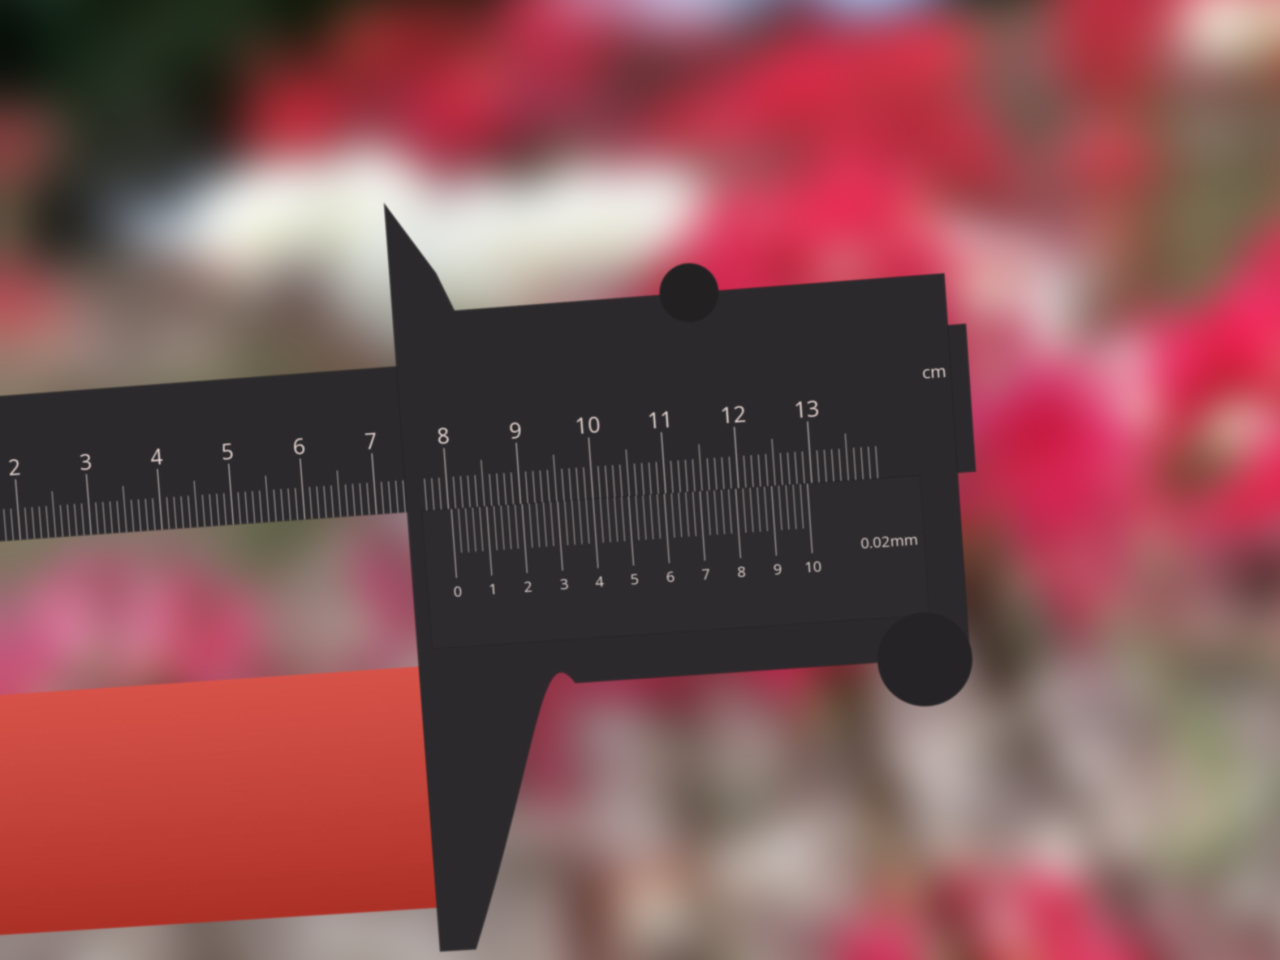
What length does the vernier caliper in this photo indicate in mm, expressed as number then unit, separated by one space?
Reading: 80.4 mm
